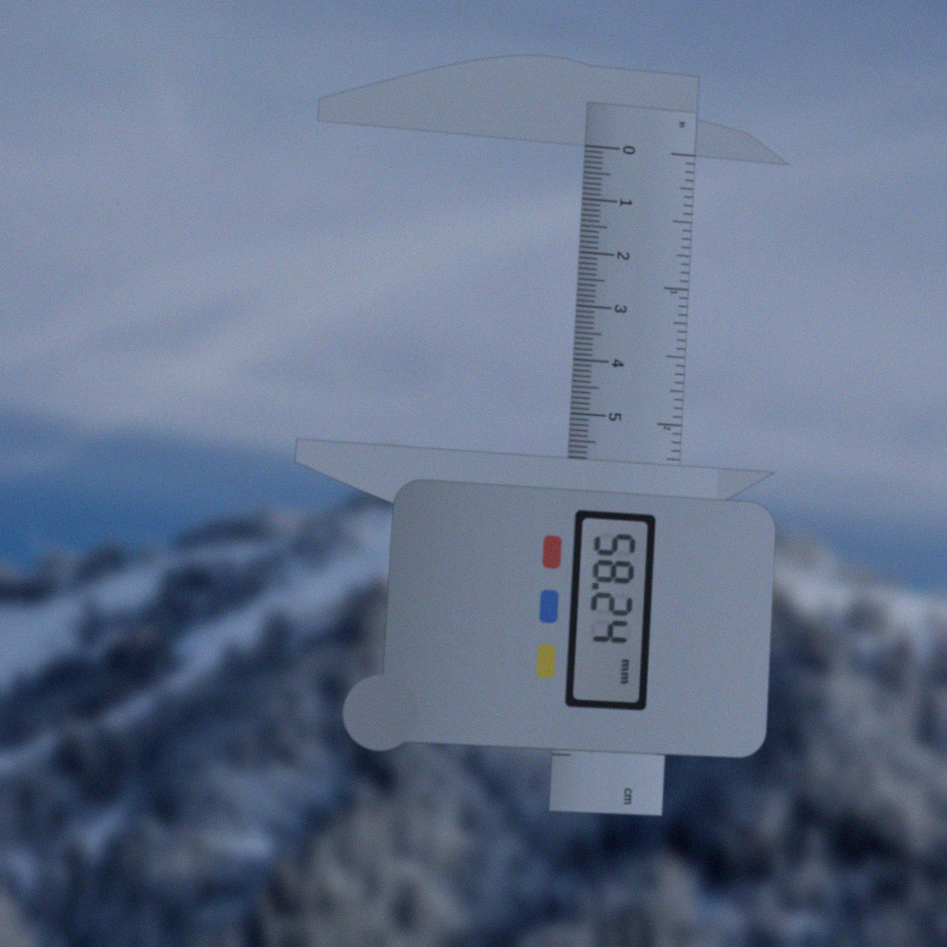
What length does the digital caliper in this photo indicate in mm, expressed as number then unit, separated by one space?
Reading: 58.24 mm
